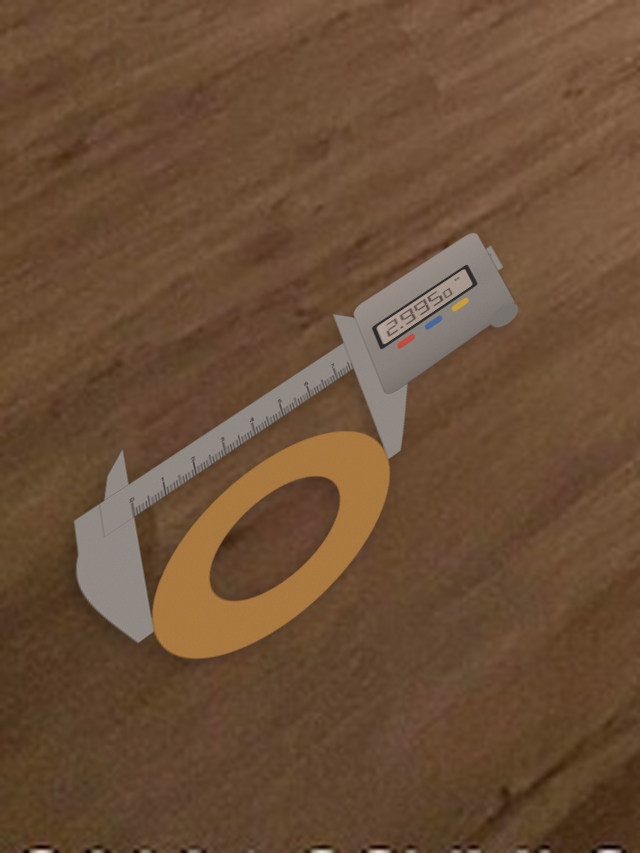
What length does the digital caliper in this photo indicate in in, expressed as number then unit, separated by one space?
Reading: 2.9950 in
